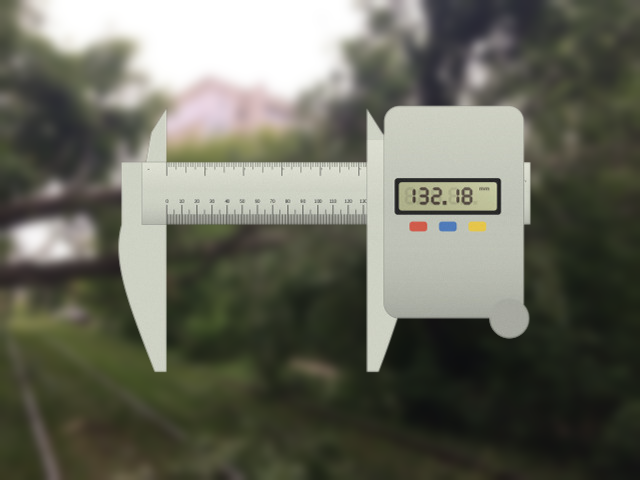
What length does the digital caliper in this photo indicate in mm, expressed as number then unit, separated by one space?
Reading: 132.18 mm
